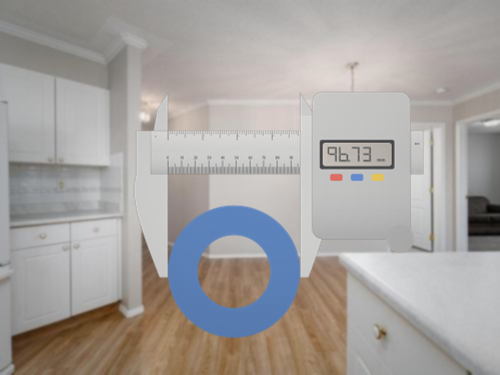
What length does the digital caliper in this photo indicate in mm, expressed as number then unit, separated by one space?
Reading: 96.73 mm
